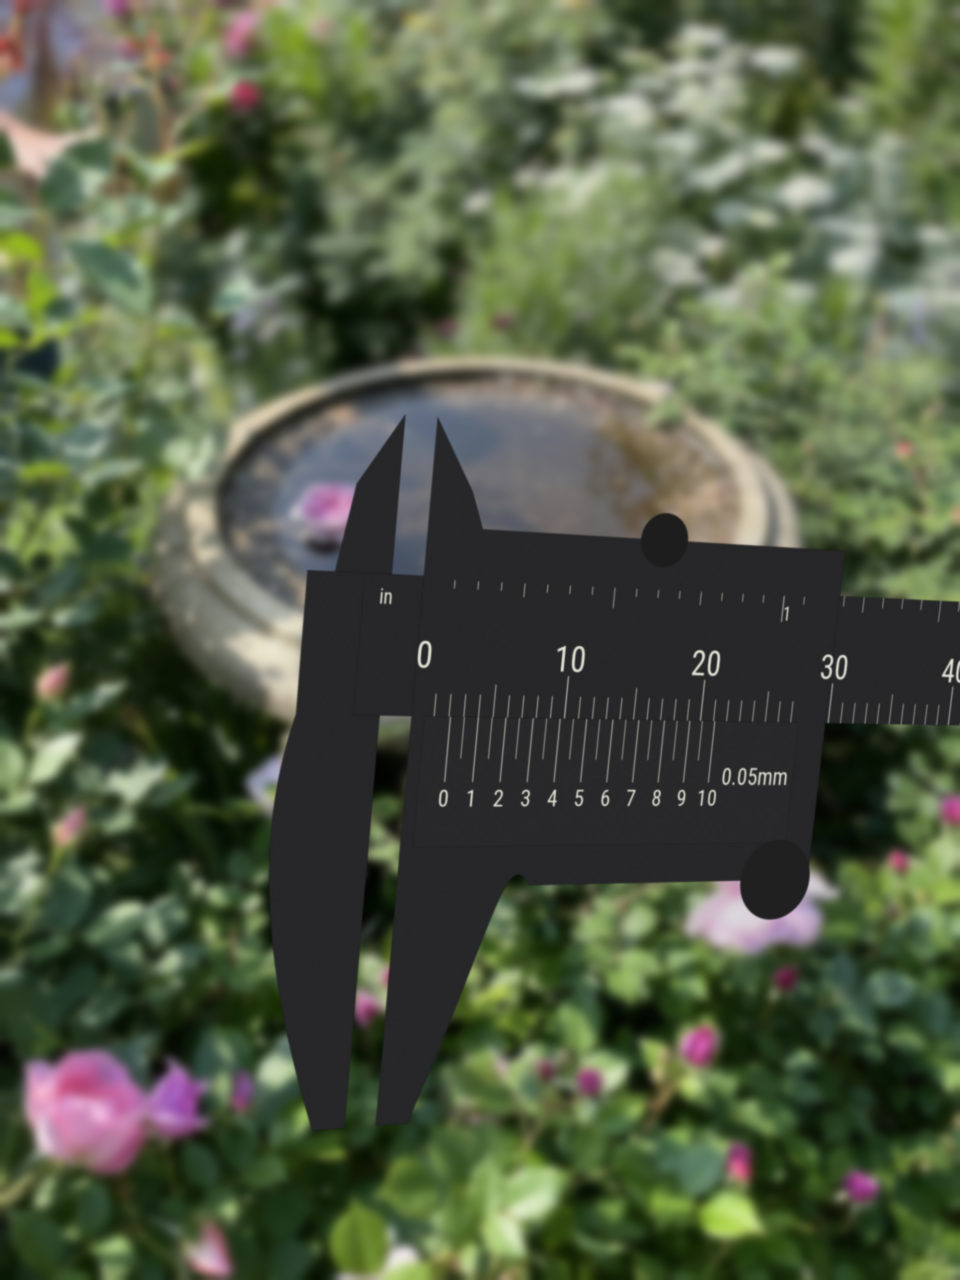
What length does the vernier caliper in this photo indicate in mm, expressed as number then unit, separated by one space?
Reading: 2.1 mm
